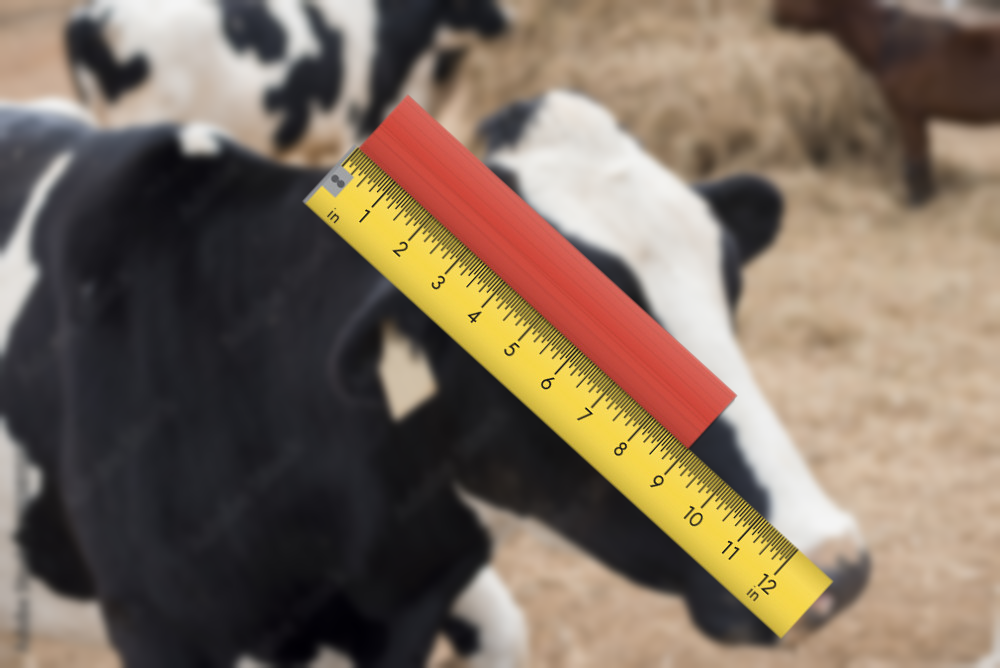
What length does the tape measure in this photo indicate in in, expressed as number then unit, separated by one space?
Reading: 9 in
